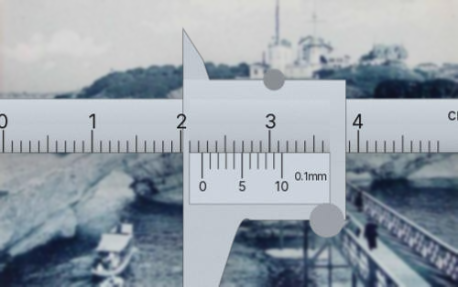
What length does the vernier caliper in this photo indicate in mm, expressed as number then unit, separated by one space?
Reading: 22.4 mm
